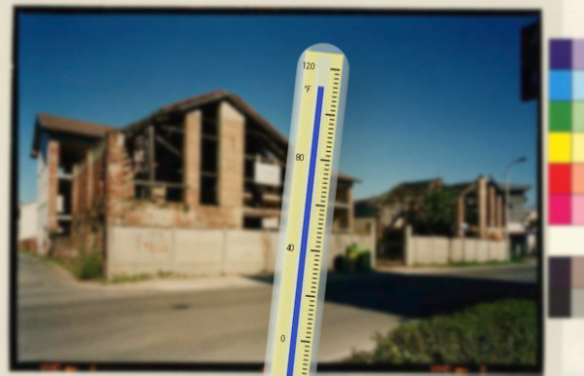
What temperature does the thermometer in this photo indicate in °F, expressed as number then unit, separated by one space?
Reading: 112 °F
